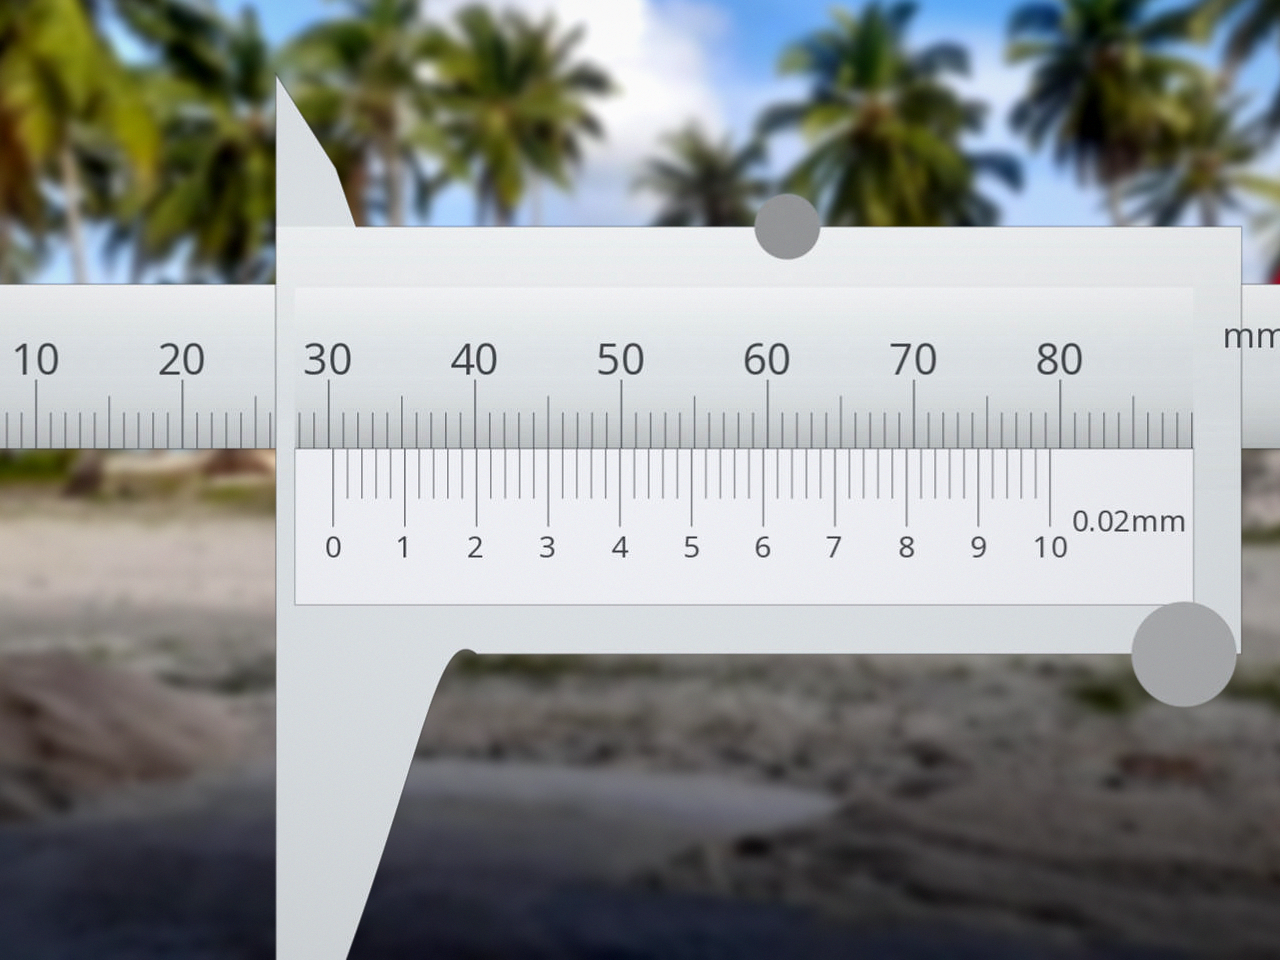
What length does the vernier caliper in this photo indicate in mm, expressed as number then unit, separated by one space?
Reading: 30.3 mm
